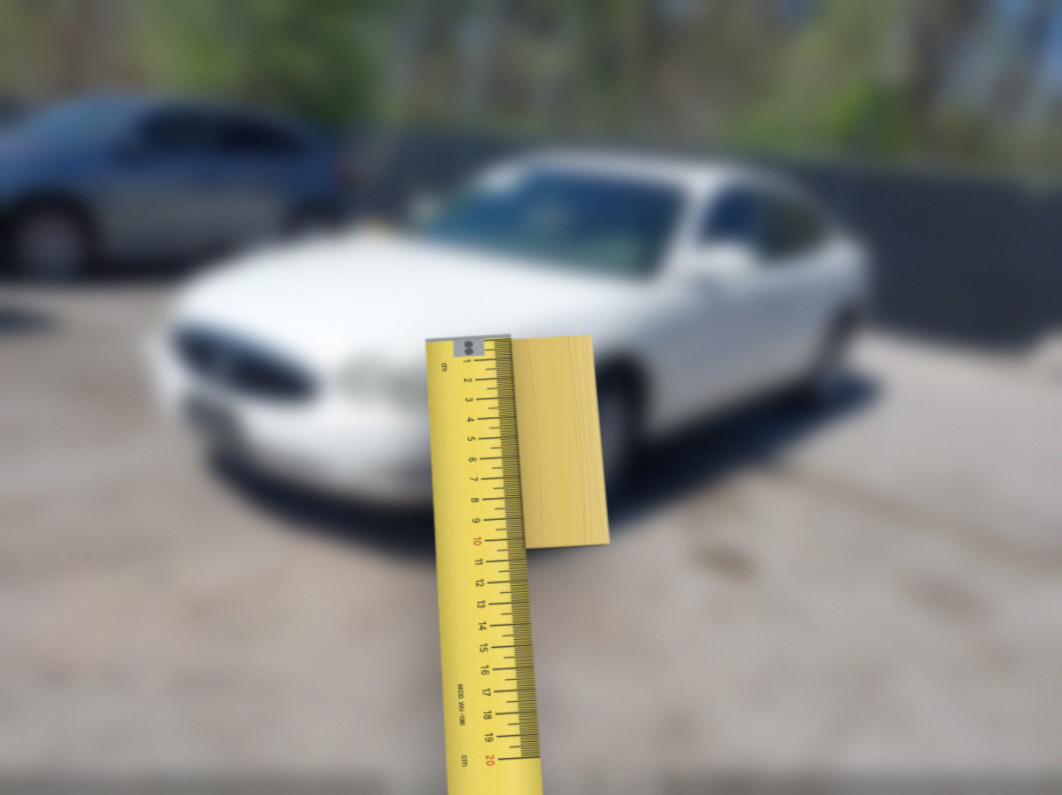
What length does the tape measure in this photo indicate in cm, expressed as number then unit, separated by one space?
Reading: 10.5 cm
